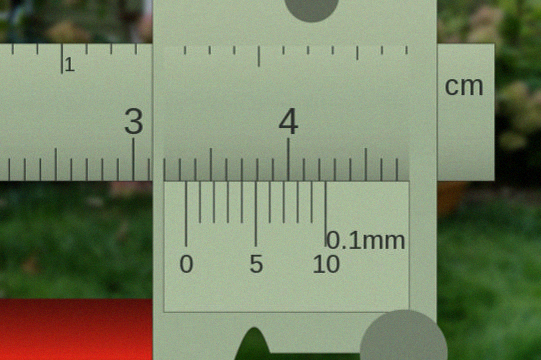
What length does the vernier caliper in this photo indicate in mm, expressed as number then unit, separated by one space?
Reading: 33.4 mm
